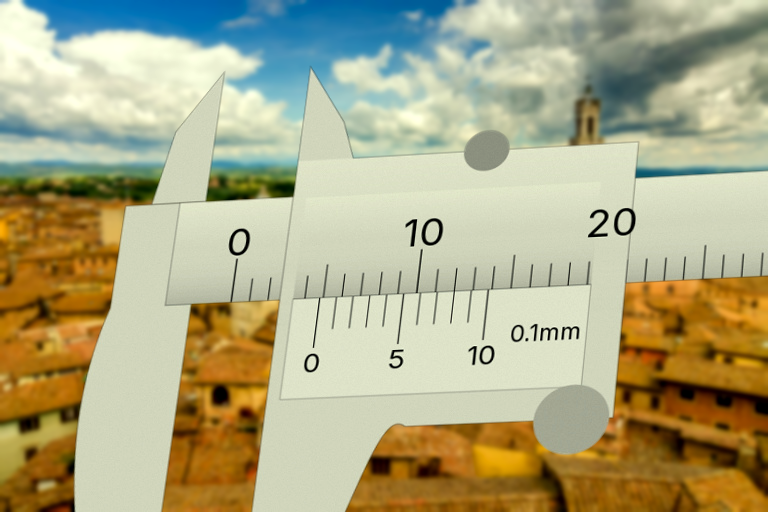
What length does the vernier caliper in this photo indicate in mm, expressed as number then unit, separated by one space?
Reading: 4.8 mm
